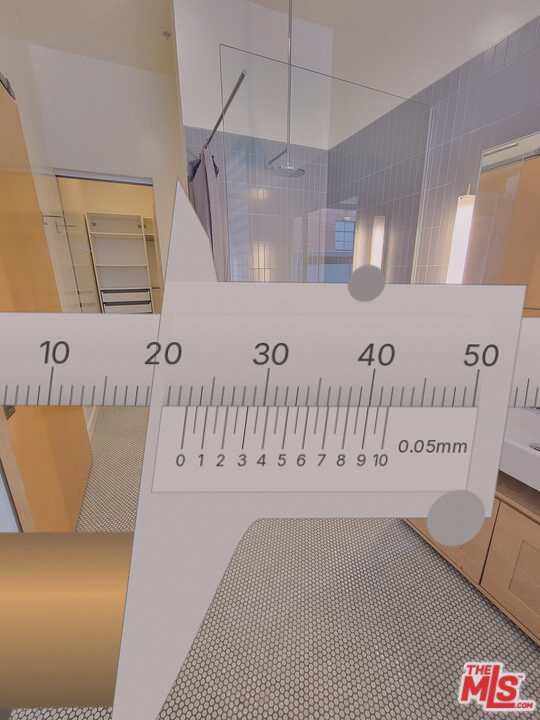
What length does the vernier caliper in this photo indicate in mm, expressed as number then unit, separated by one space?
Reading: 22.8 mm
